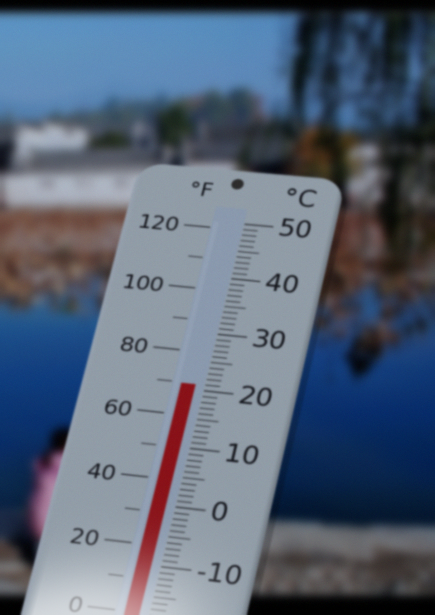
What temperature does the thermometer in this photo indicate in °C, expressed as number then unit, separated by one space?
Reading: 21 °C
